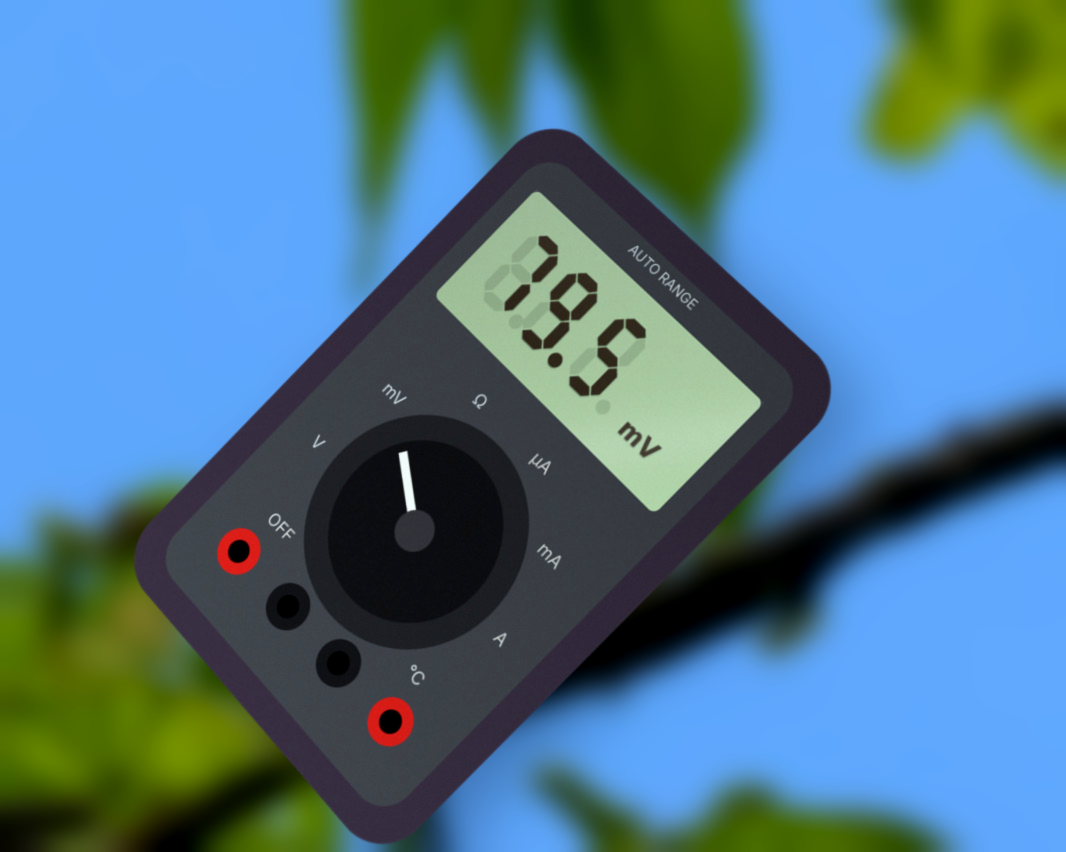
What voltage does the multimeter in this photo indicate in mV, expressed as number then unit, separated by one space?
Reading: 79.5 mV
